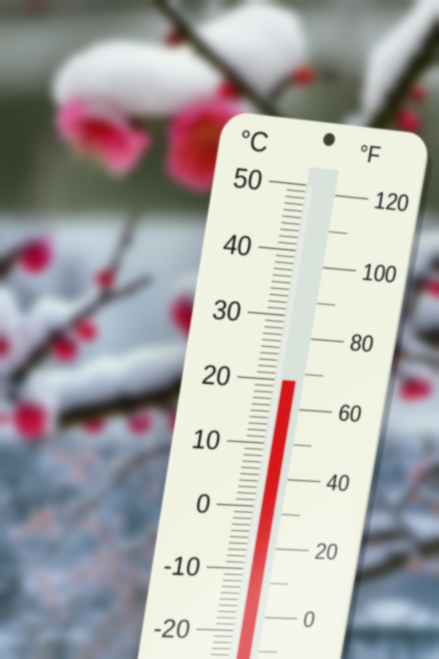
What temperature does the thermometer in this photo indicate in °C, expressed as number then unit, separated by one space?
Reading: 20 °C
